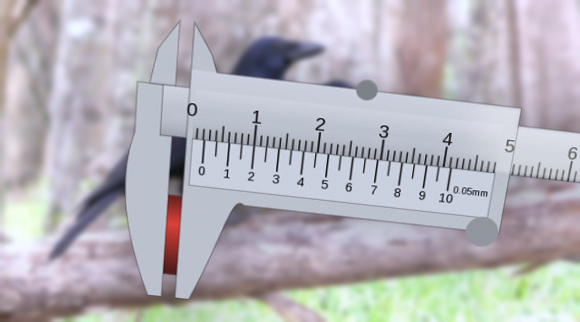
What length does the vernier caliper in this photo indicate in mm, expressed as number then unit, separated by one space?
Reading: 2.2 mm
